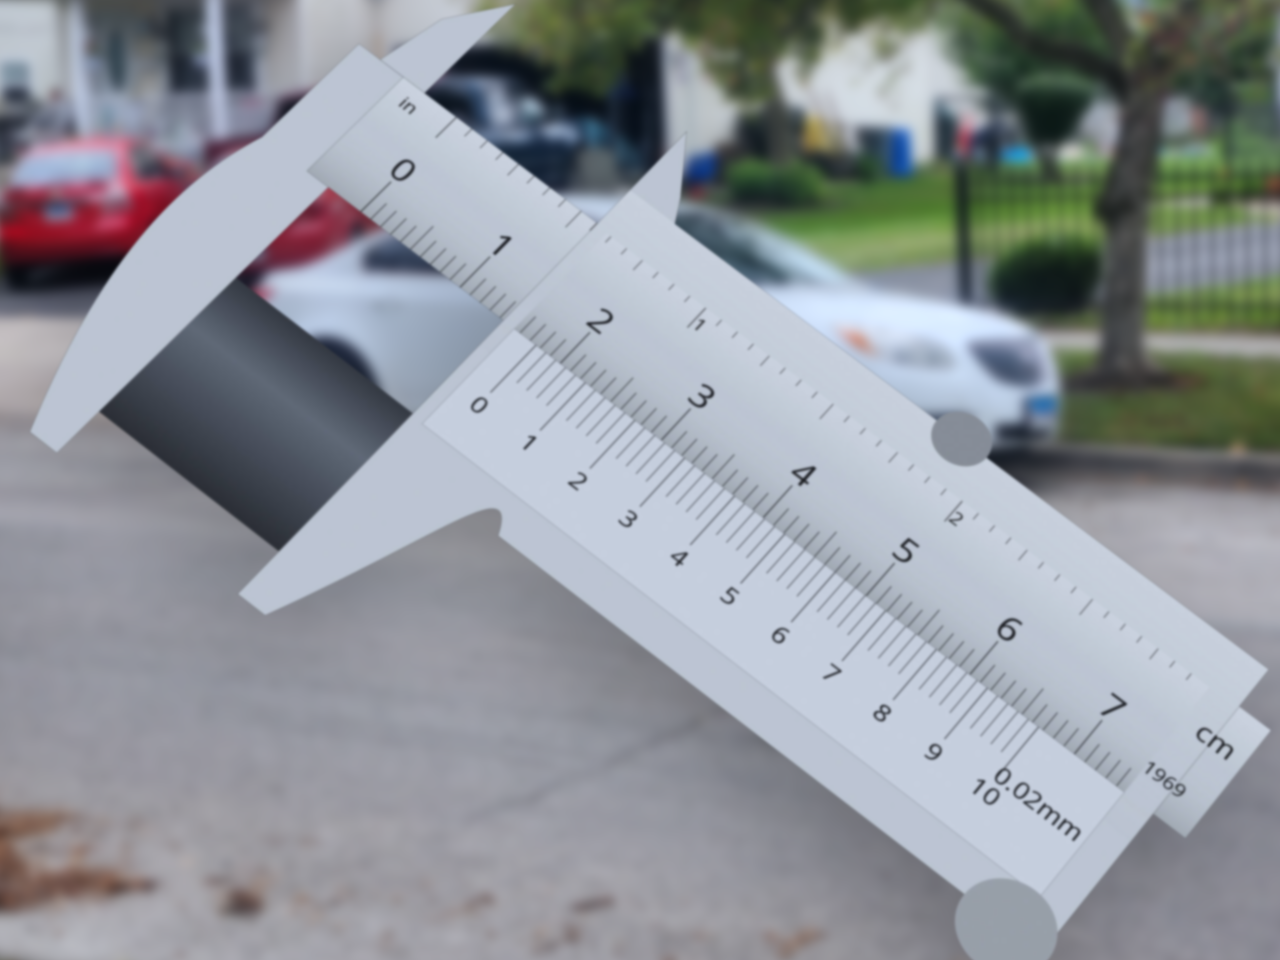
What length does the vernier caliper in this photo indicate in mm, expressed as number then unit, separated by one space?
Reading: 17.6 mm
